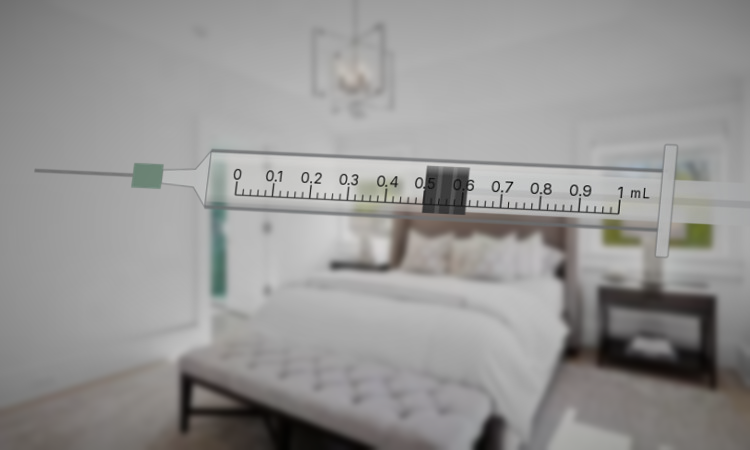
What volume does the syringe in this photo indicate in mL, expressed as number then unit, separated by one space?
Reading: 0.5 mL
